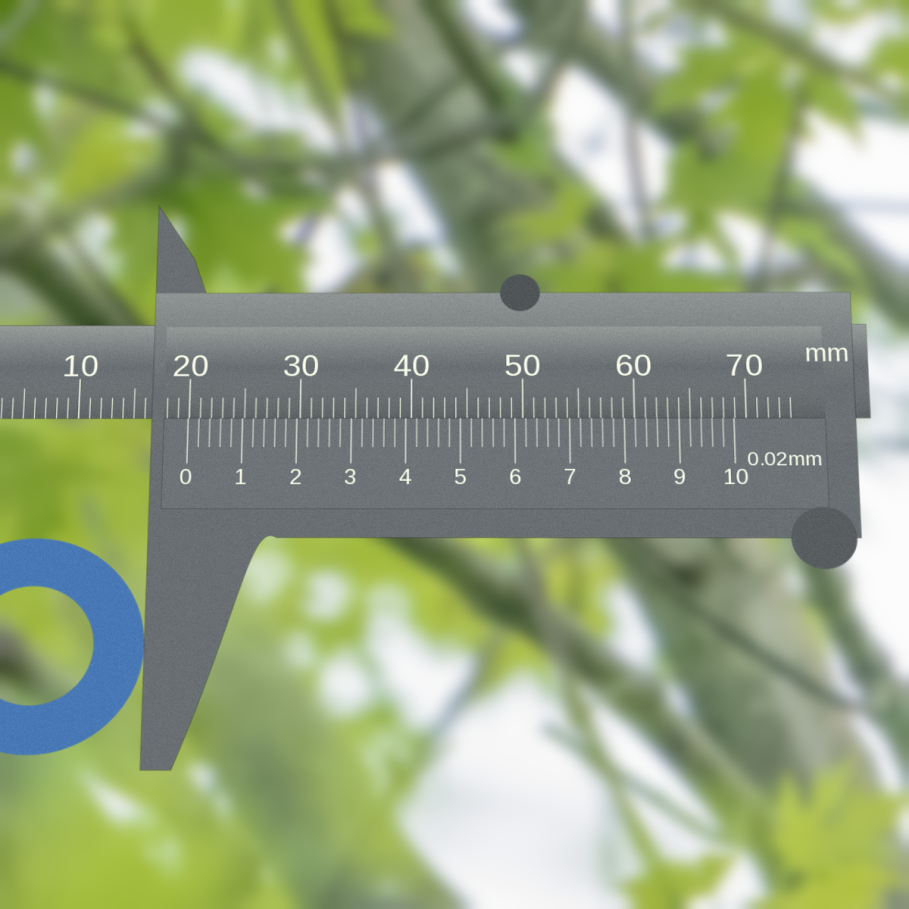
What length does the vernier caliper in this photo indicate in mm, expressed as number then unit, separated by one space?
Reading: 19.9 mm
